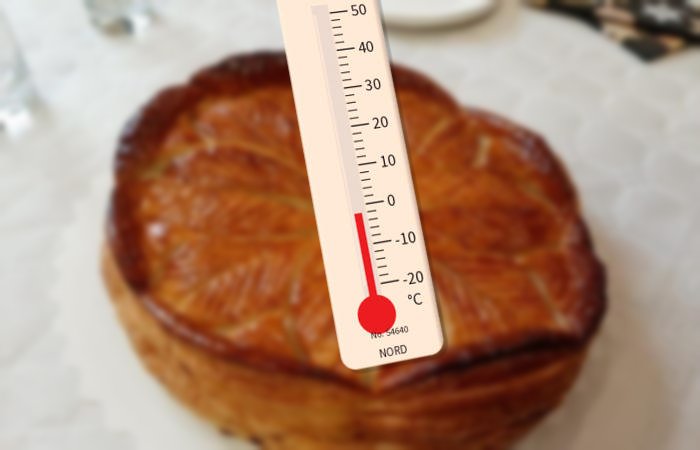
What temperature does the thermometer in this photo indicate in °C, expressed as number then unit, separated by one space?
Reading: -2 °C
